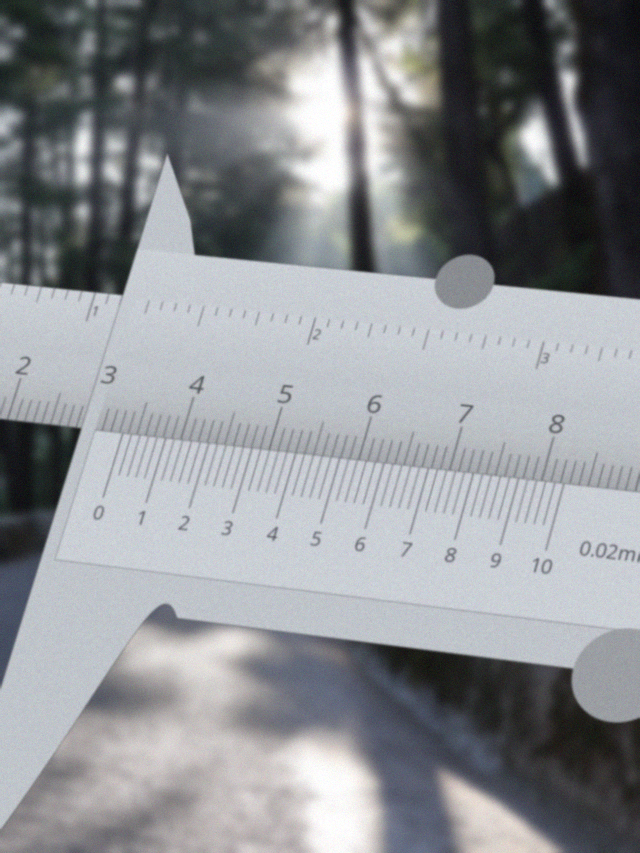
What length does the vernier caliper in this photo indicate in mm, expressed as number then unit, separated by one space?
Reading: 33.4 mm
